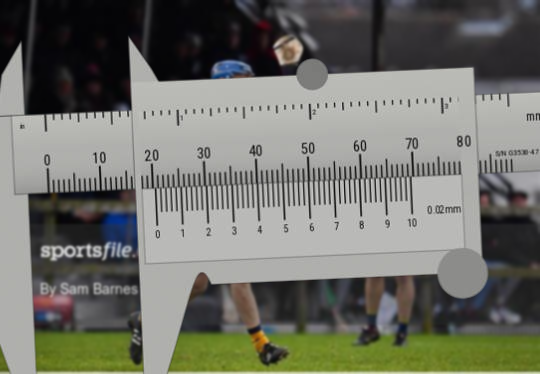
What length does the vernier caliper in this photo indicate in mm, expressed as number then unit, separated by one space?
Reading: 20.5 mm
